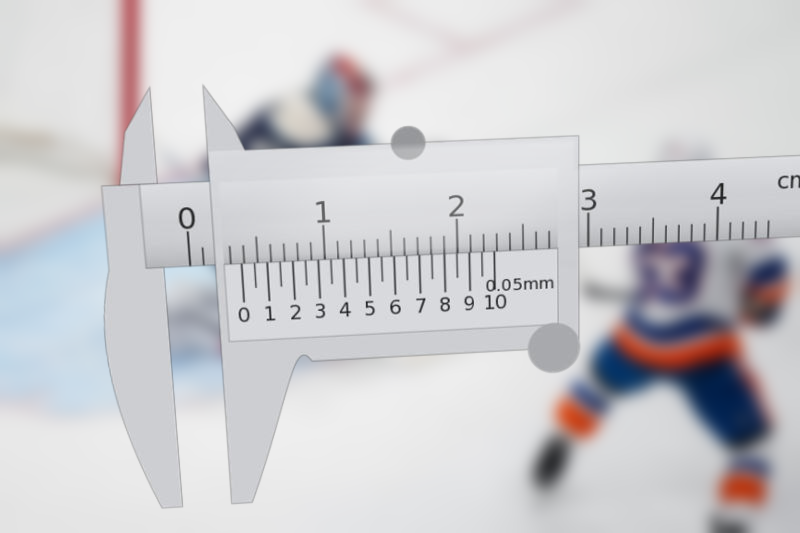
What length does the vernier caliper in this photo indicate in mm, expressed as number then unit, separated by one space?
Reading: 3.8 mm
